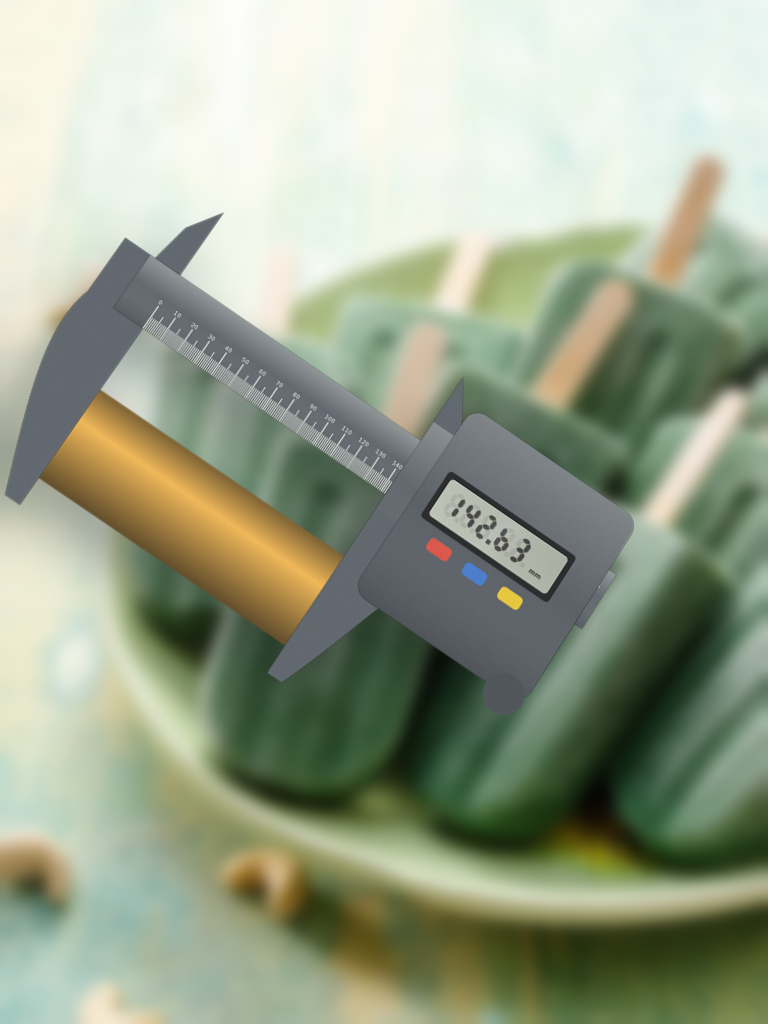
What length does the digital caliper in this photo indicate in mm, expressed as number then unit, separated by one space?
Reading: 142.63 mm
